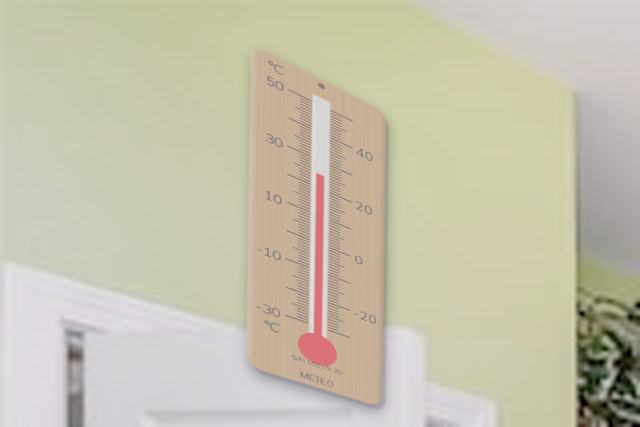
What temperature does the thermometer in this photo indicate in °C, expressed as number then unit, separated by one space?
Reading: 25 °C
